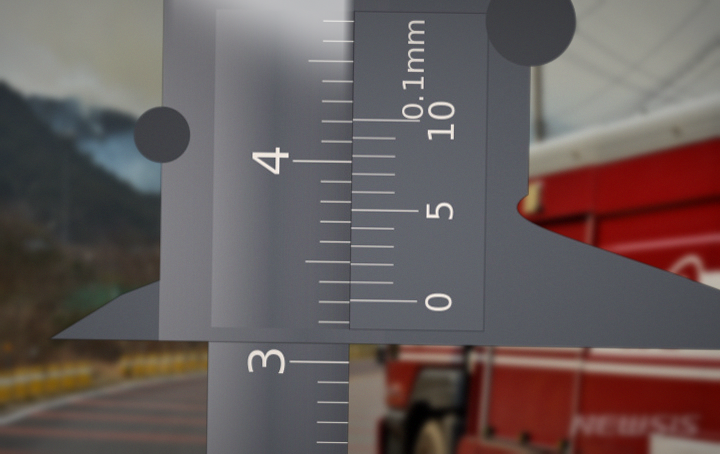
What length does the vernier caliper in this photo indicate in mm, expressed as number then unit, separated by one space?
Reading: 33.1 mm
